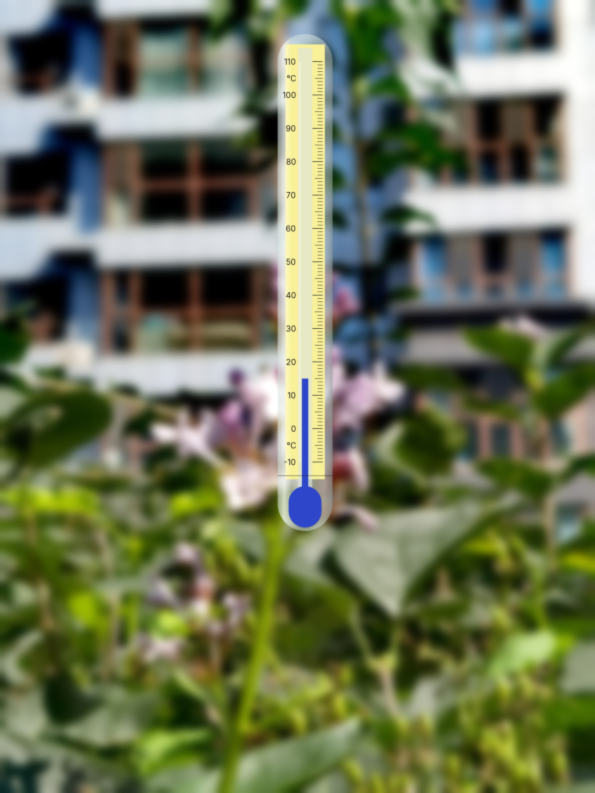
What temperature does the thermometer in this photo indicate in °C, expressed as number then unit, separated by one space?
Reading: 15 °C
